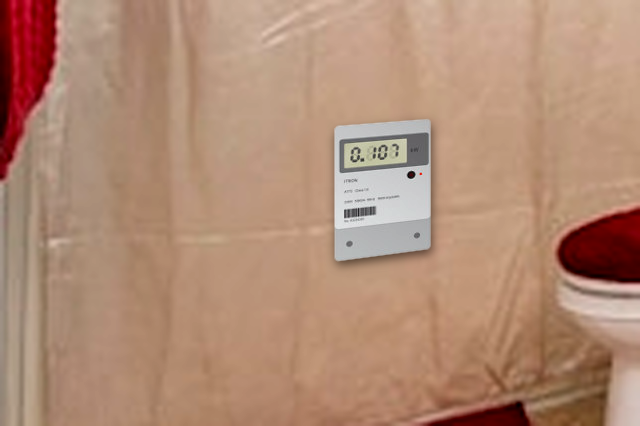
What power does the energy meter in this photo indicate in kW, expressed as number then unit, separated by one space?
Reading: 0.107 kW
